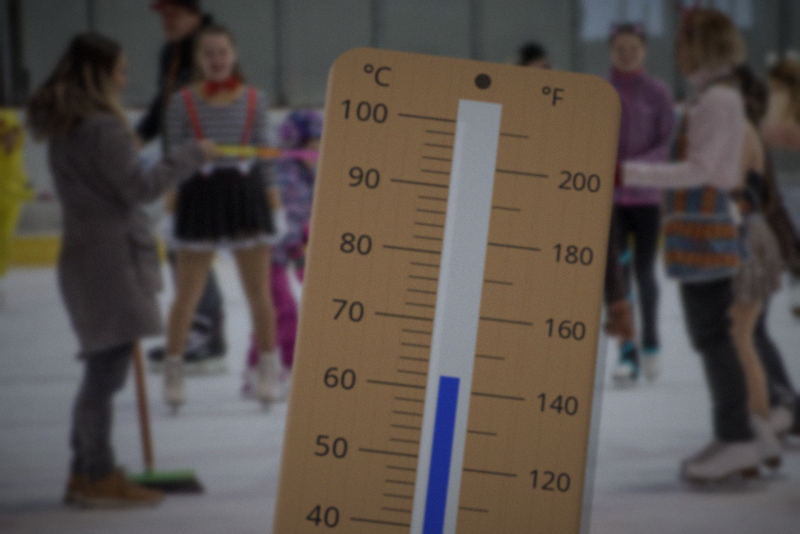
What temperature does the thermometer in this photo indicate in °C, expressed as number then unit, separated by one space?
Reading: 62 °C
